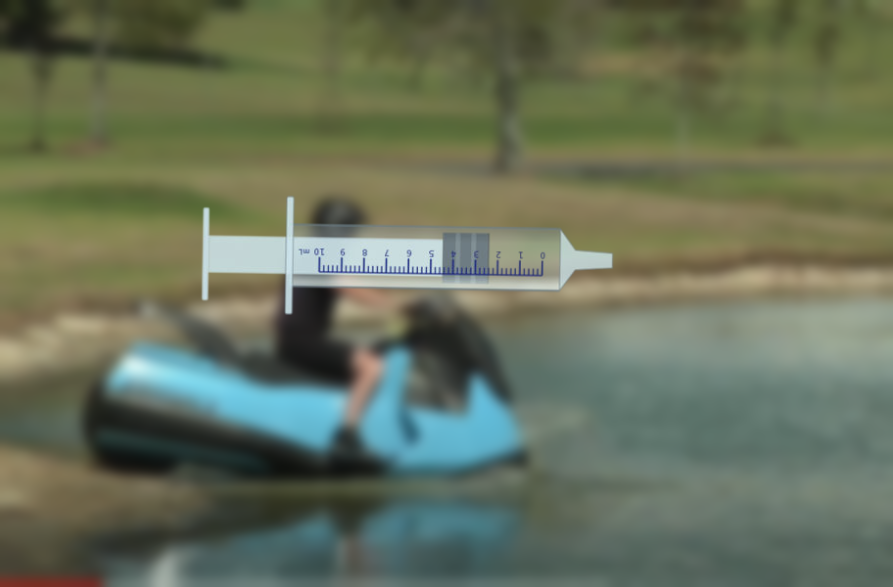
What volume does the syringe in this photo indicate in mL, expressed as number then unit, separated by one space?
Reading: 2.4 mL
